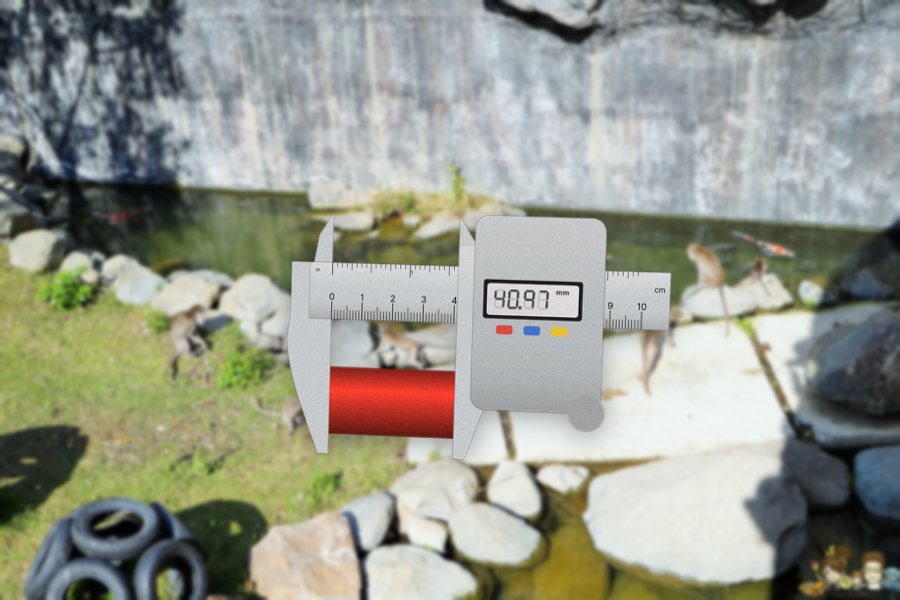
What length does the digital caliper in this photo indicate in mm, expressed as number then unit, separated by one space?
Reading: 40.97 mm
